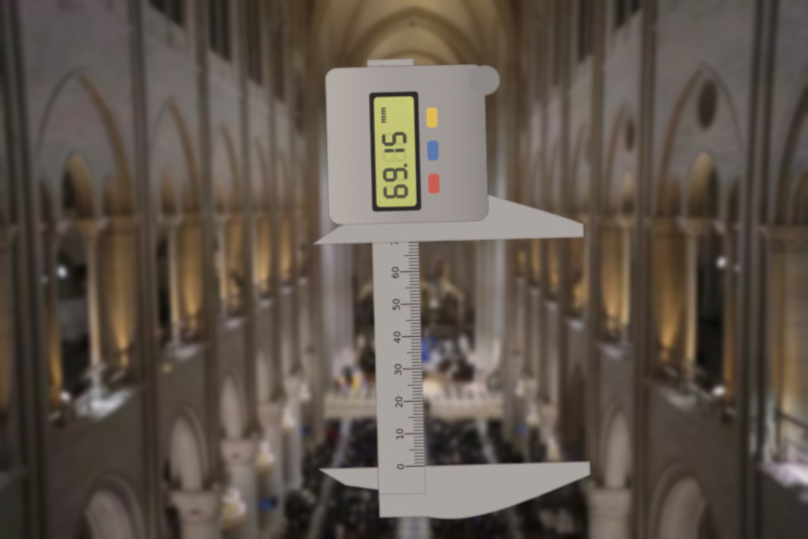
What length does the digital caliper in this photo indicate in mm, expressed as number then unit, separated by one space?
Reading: 69.15 mm
